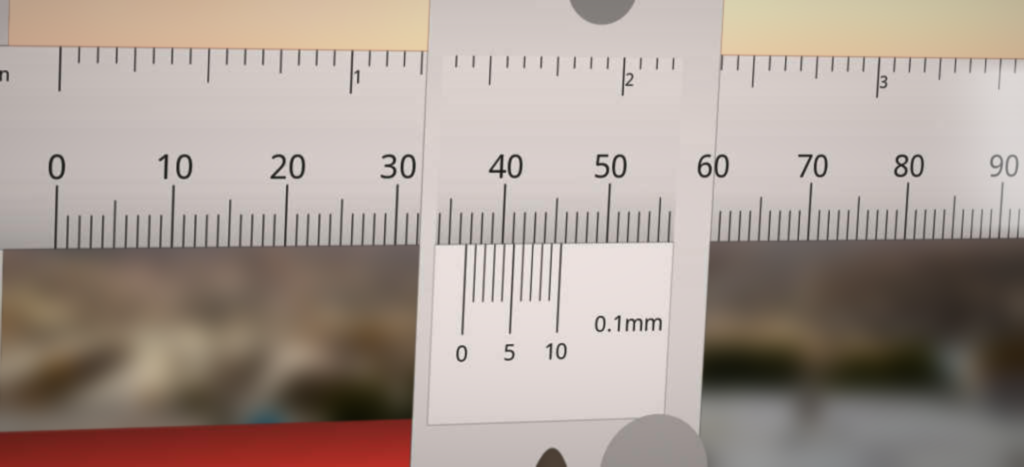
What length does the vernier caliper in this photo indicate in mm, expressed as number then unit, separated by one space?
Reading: 36.6 mm
